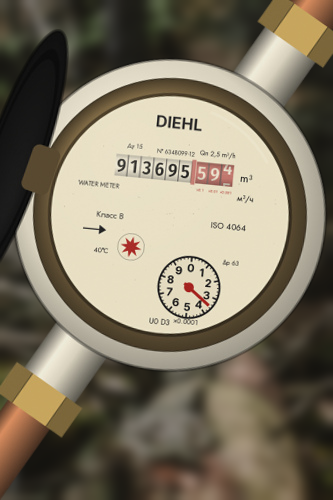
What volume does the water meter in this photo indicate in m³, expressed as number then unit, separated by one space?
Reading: 913695.5943 m³
